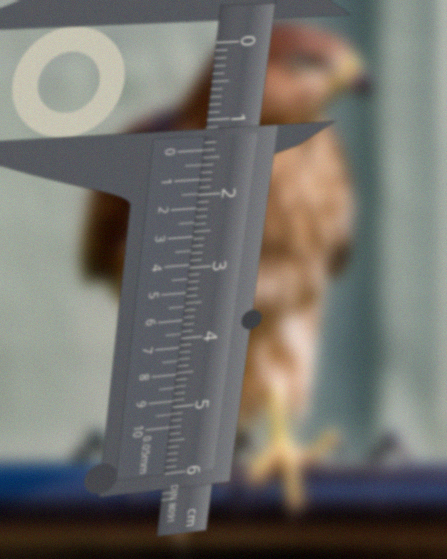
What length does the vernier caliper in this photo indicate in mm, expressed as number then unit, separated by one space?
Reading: 14.0 mm
